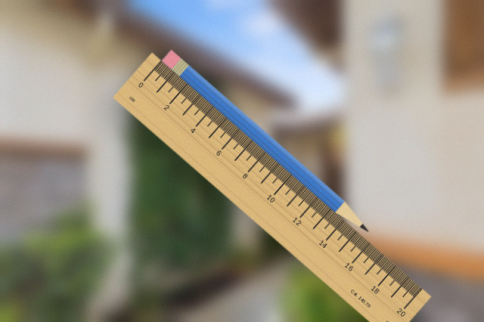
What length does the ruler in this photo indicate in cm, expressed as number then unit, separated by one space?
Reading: 15.5 cm
